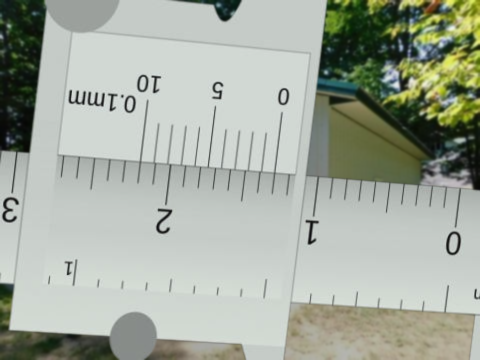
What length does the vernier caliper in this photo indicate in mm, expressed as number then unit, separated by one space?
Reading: 13.0 mm
